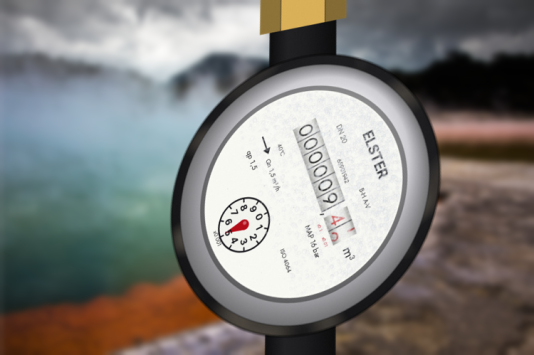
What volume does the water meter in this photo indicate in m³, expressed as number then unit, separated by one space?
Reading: 9.415 m³
